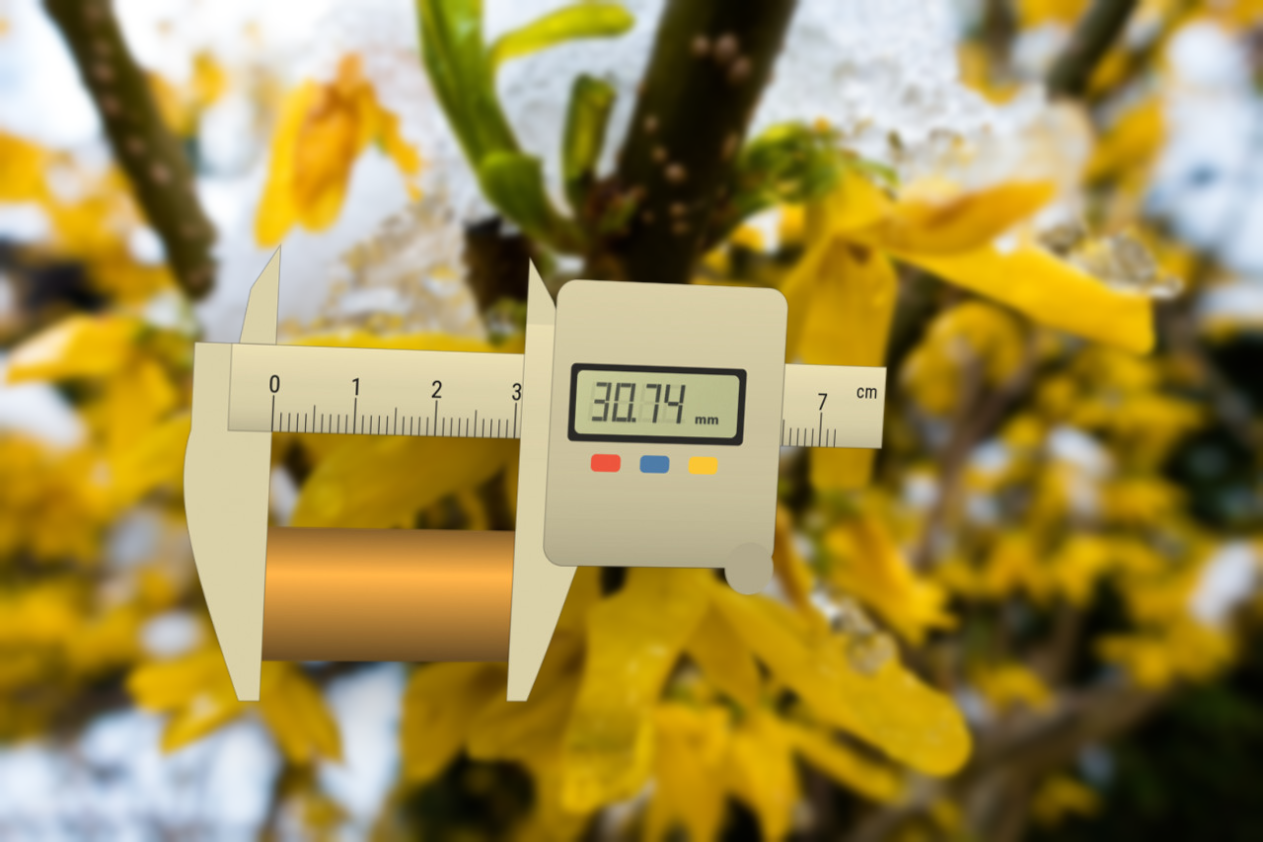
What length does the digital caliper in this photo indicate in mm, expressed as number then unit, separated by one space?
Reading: 30.74 mm
